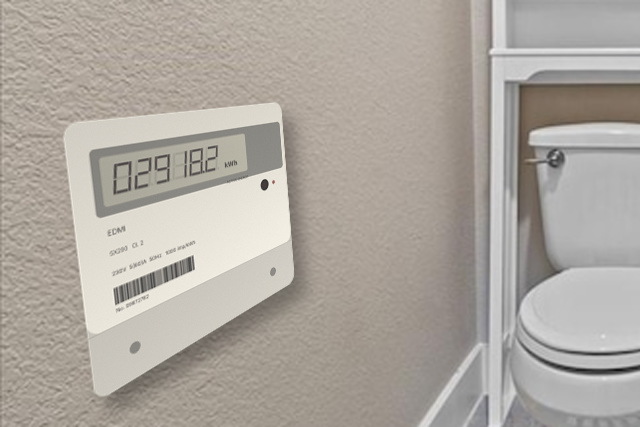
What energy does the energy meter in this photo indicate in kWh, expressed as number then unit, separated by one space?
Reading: 2918.2 kWh
